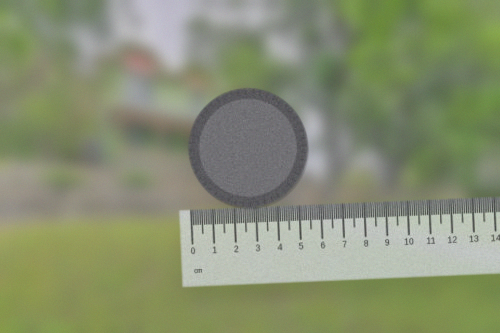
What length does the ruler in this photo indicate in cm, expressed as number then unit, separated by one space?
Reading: 5.5 cm
